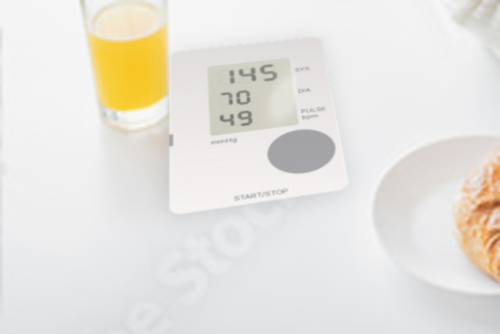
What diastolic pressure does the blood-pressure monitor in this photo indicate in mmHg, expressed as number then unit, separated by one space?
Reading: 70 mmHg
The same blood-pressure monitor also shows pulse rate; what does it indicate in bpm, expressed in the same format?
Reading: 49 bpm
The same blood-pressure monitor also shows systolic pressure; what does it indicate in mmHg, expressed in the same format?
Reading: 145 mmHg
